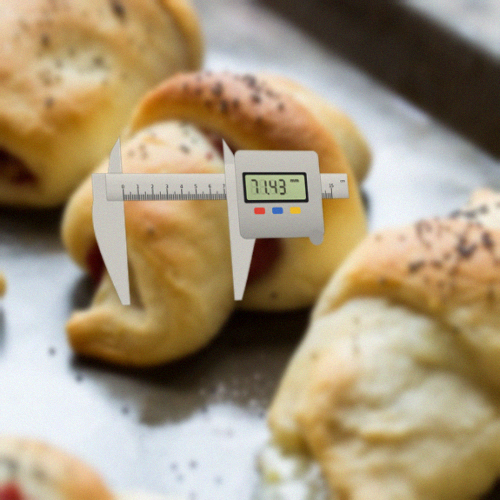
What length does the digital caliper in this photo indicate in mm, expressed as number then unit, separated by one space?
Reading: 71.43 mm
